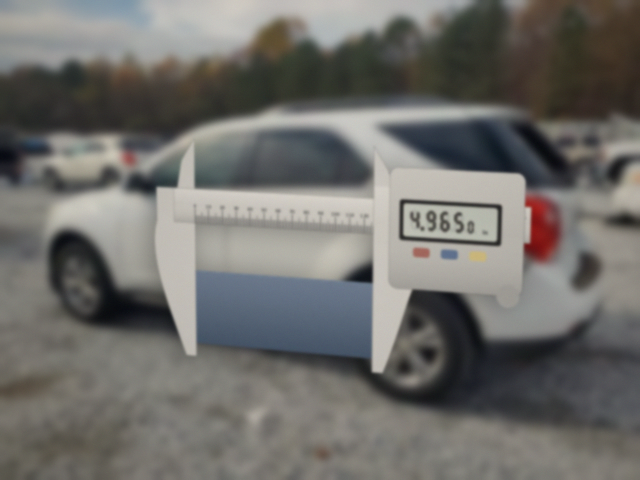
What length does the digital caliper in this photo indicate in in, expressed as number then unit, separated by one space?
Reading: 4.9650 in
